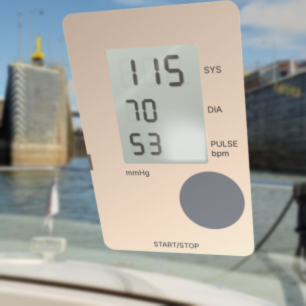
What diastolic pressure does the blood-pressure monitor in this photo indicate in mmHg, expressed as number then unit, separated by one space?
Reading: 70 mmHg
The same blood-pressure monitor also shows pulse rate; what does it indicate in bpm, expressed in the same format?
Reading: 53 bpm
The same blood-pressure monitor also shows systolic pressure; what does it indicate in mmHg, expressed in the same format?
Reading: 115 mmHg
